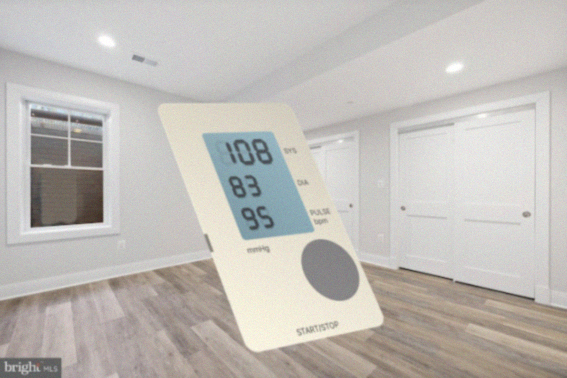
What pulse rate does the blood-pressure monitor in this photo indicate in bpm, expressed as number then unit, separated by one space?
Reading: 95 bpm
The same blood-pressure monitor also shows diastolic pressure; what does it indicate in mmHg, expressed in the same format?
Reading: 83 mmHg
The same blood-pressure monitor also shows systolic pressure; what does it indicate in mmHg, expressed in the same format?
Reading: 108 mmHg
